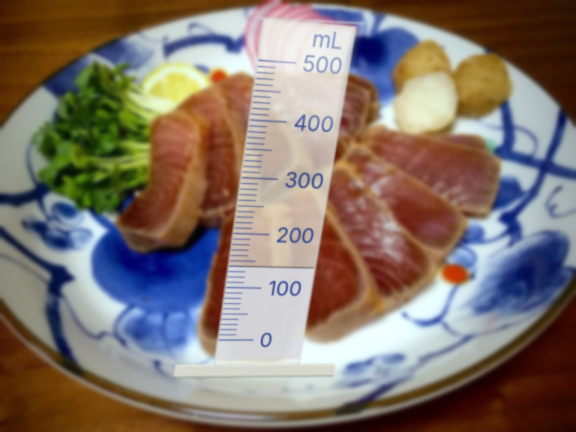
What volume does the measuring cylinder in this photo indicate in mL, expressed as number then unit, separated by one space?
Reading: 140 mL
